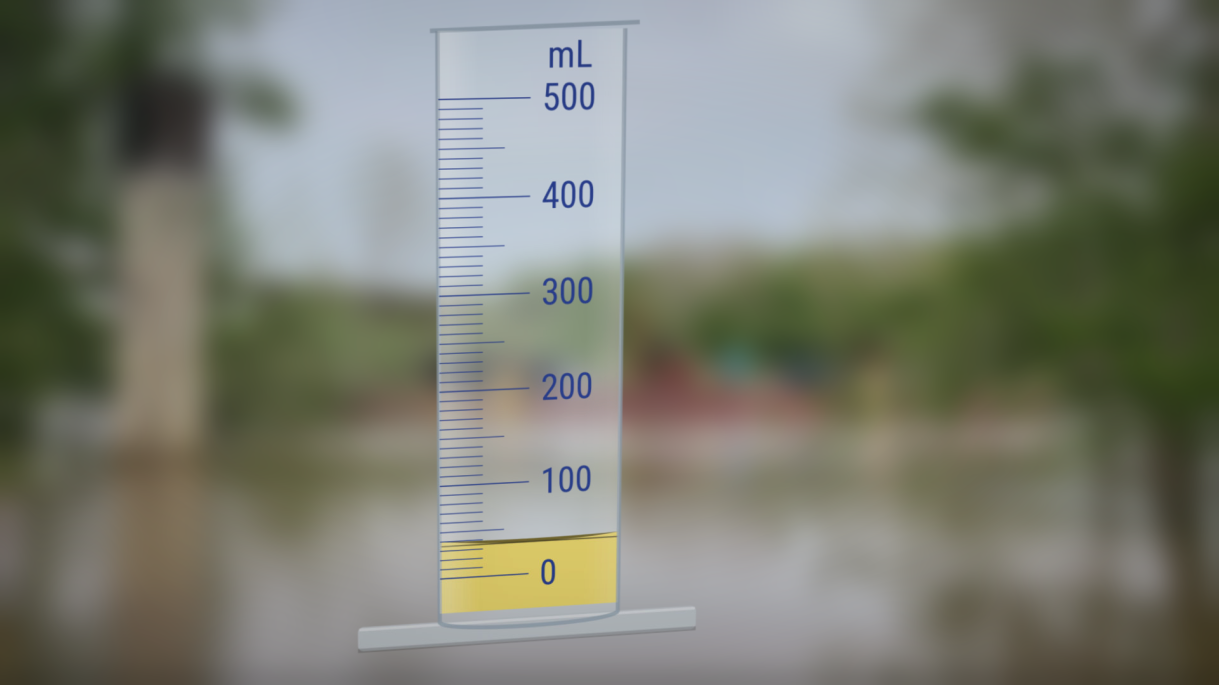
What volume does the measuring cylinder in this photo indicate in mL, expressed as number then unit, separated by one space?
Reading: 35 mL
